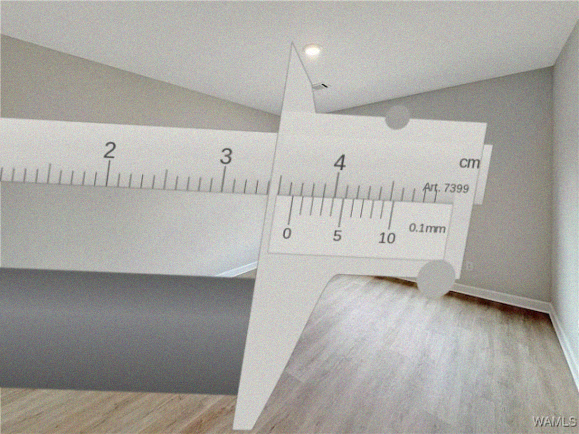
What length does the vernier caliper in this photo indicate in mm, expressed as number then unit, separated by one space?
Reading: 36.3 mm
